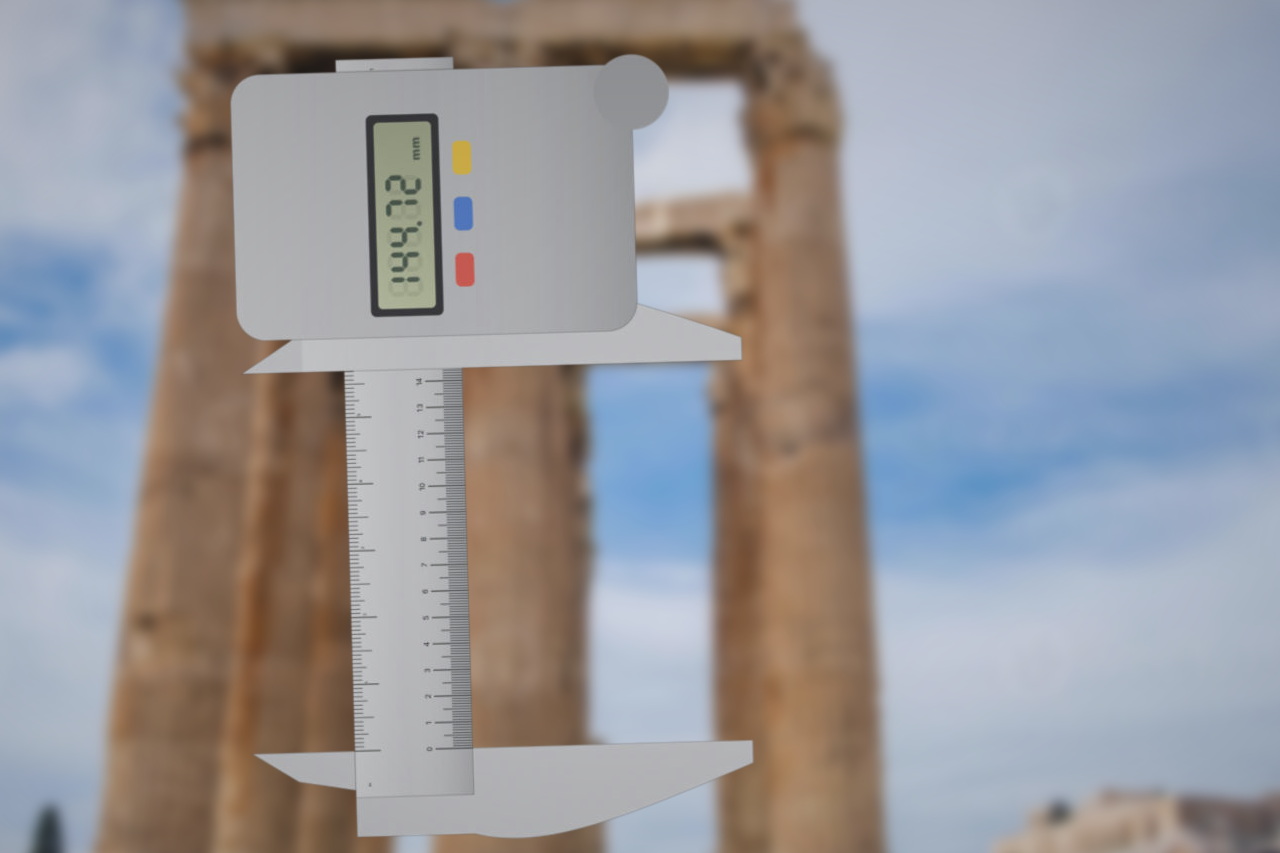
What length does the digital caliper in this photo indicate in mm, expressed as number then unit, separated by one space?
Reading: 144.72 mm
